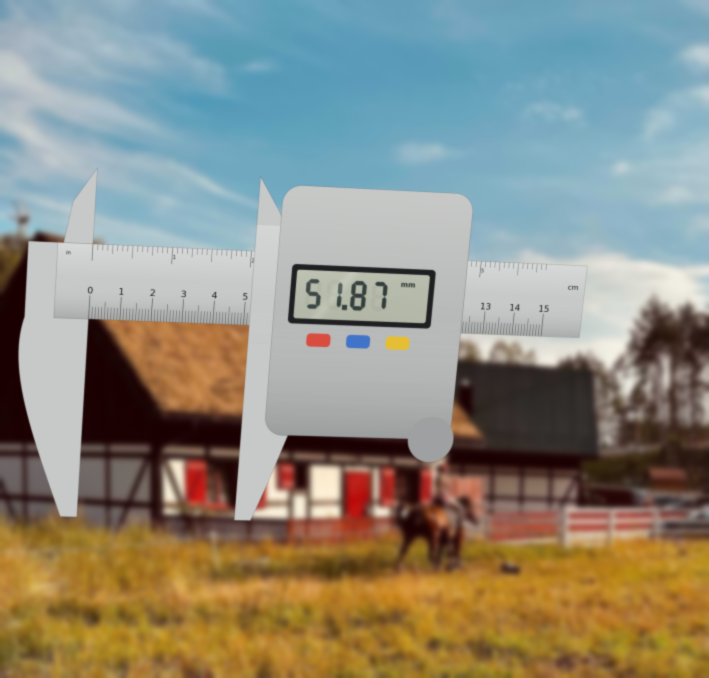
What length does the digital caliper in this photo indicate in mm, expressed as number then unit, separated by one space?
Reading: 51.87 mm
